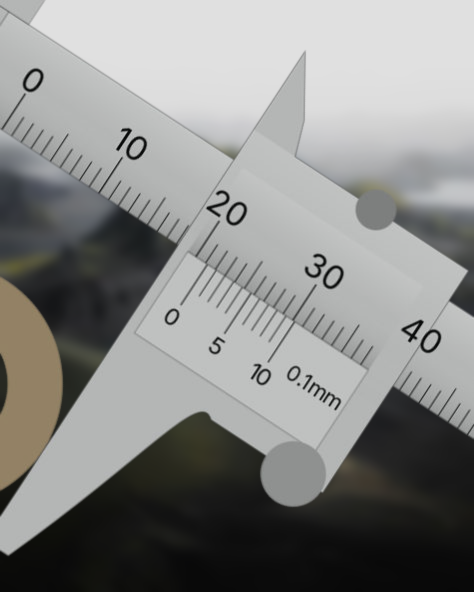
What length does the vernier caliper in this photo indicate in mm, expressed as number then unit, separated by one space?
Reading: 21.2 mm
